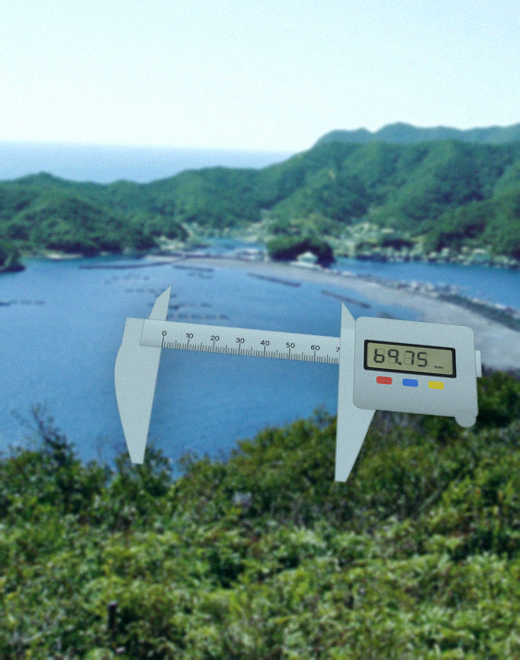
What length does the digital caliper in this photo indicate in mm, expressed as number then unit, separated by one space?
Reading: 69.75 mm
